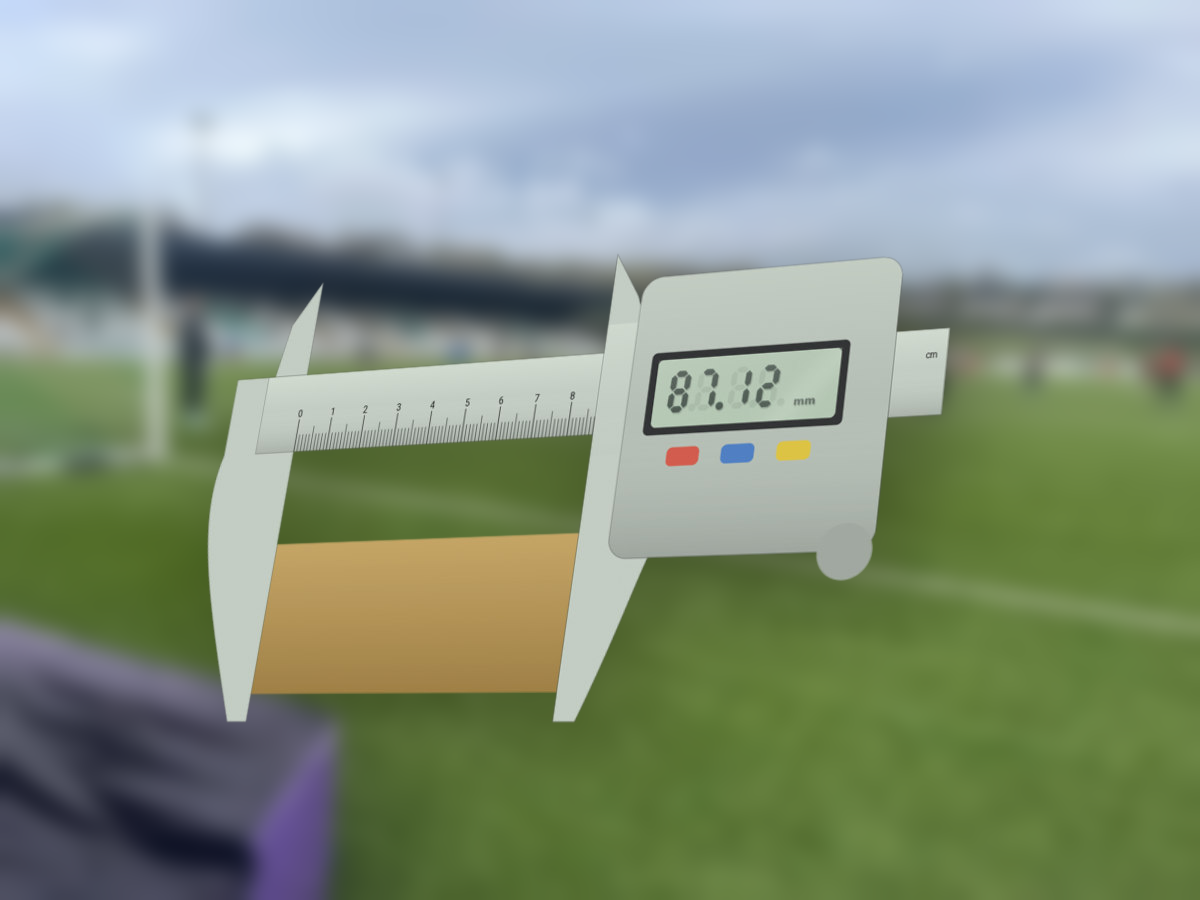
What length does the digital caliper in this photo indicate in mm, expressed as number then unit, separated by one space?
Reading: 87.12 mm
